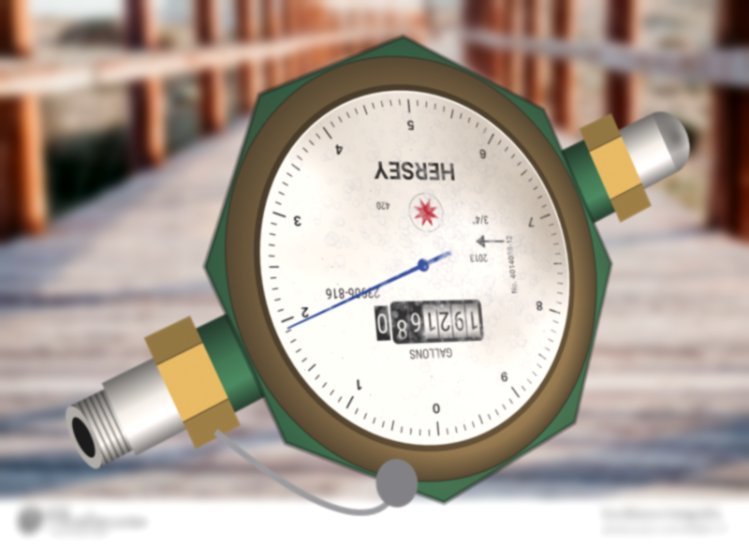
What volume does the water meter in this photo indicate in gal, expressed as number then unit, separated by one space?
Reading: 1921681.9 gal
